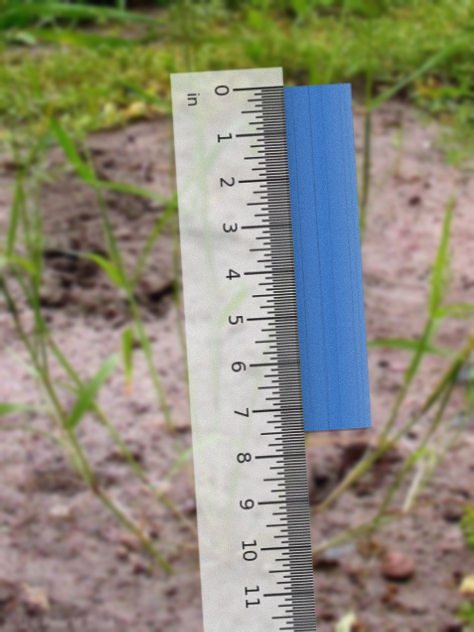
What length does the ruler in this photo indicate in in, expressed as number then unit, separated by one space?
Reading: 7.5 in
